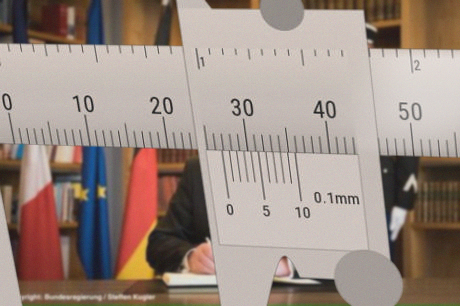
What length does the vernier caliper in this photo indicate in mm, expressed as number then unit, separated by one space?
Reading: 26.8 mm
